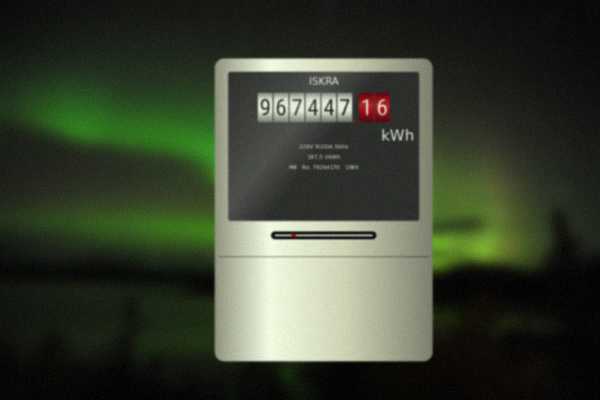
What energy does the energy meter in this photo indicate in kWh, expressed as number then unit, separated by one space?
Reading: 967447.16 kWh
